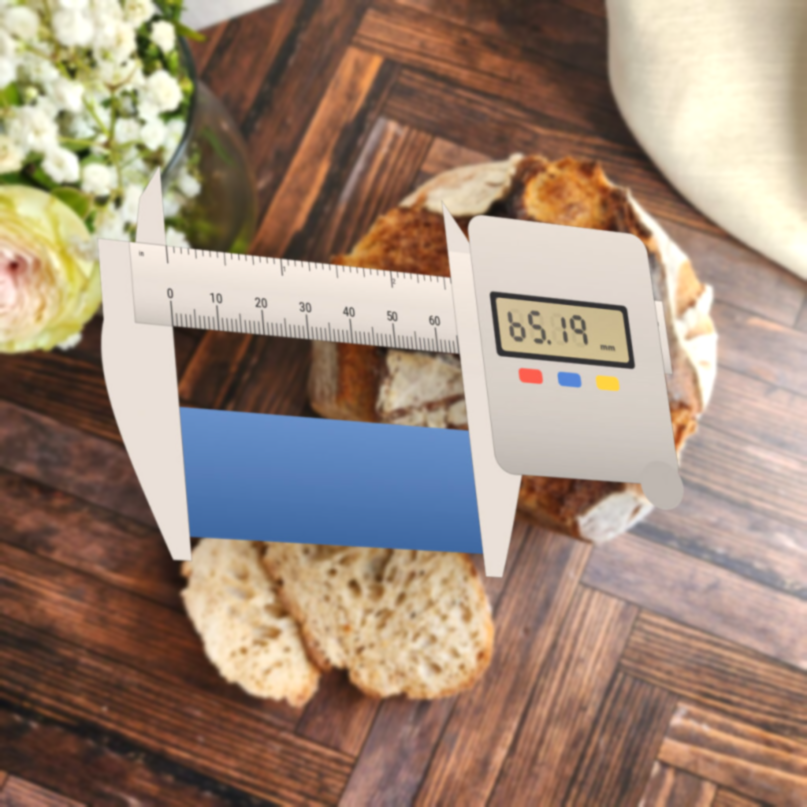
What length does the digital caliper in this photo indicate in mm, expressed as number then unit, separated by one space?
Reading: 65.19 mm
